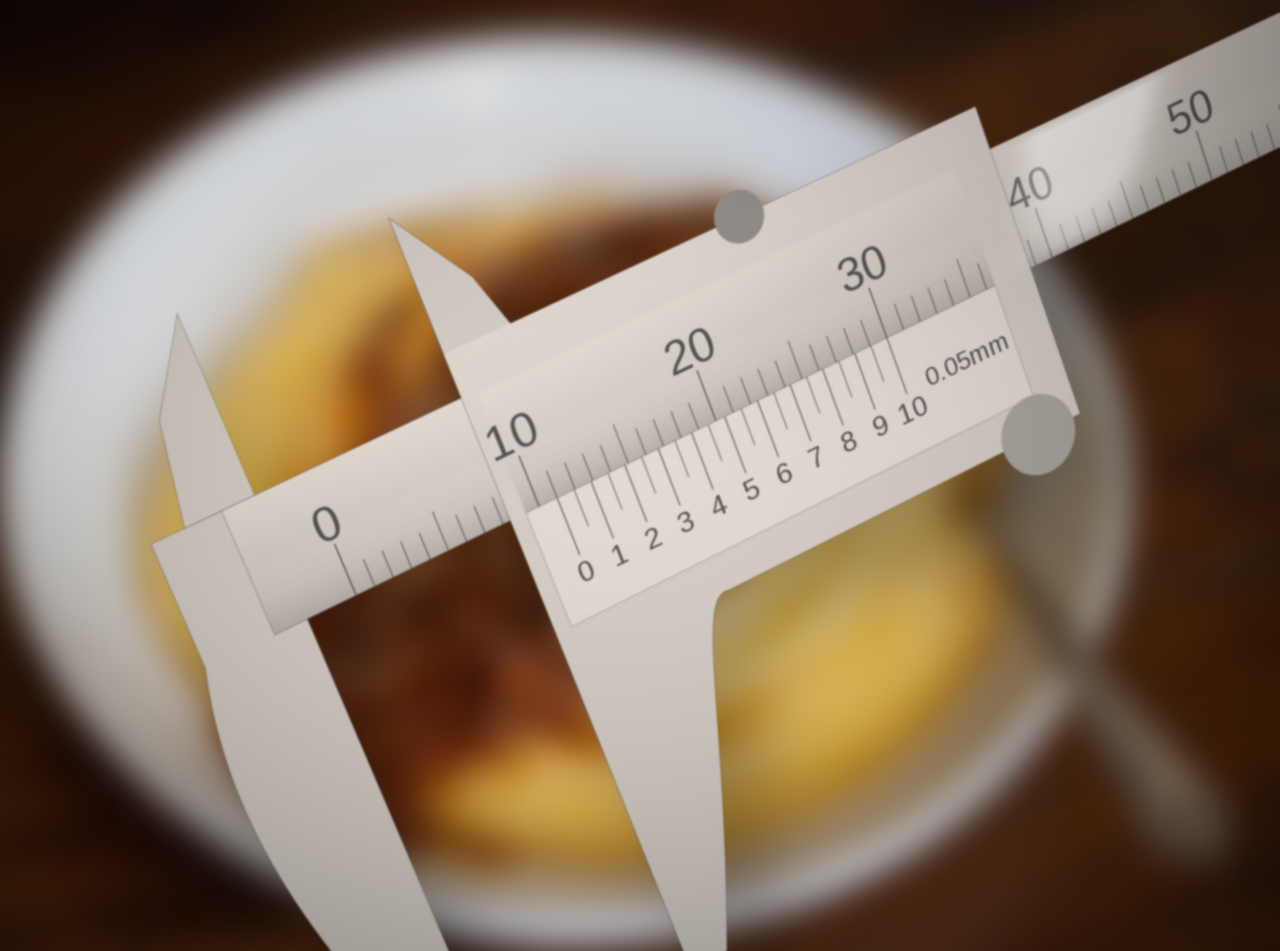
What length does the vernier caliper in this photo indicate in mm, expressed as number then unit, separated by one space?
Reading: 11.0 mm
